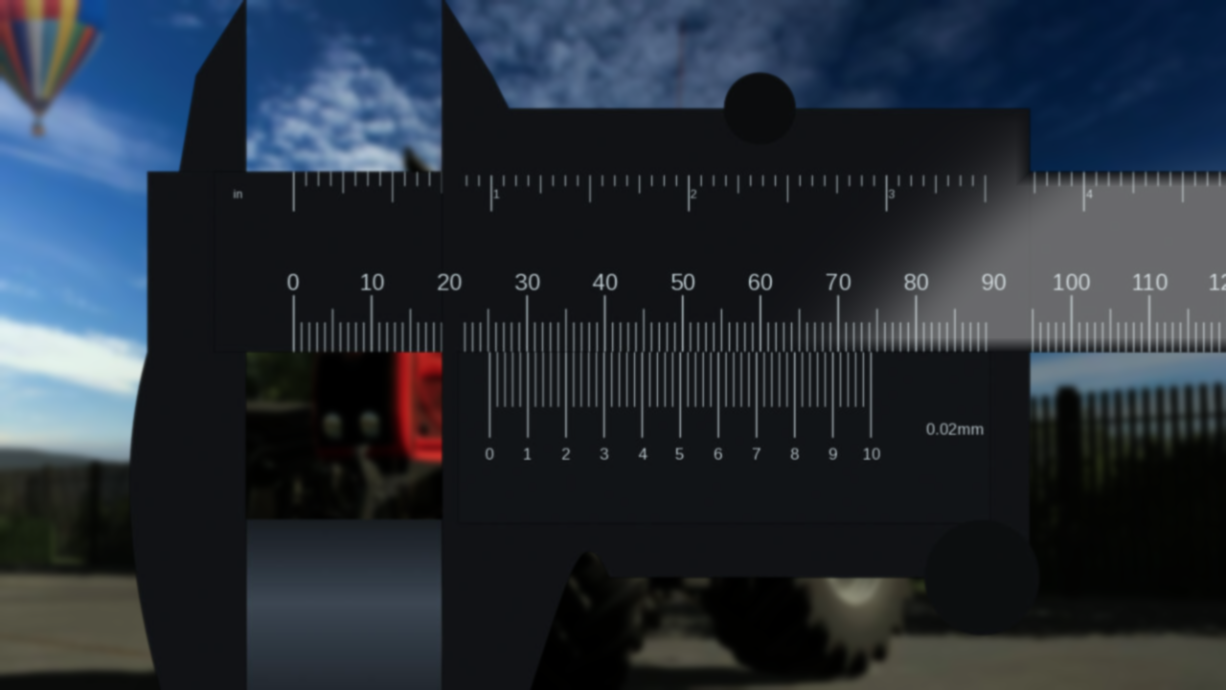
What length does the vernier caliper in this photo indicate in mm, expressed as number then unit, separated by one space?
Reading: 25.2 mm
